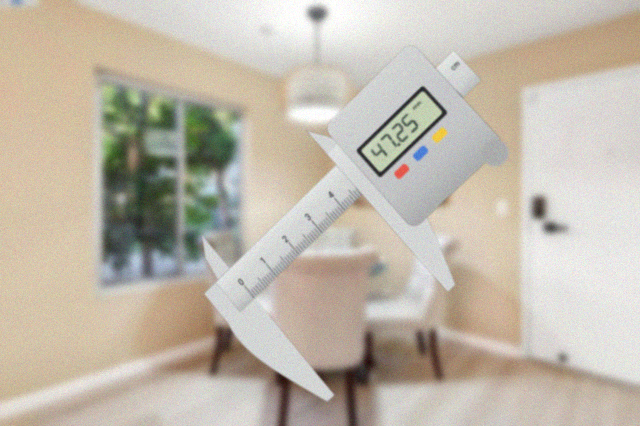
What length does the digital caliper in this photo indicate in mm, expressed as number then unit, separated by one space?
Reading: 47.25 mm
